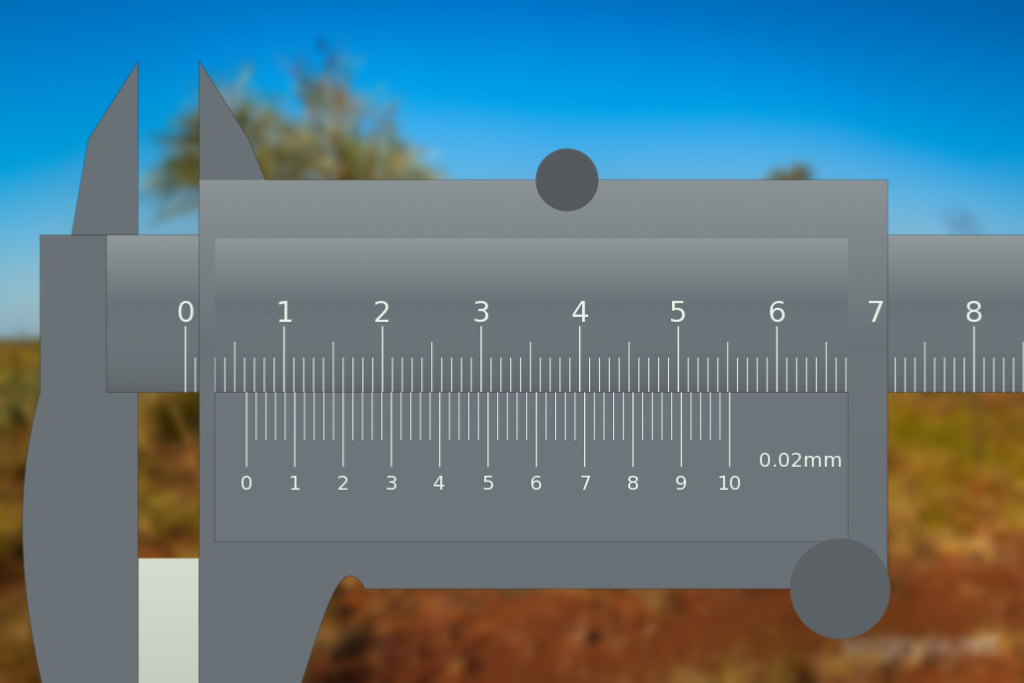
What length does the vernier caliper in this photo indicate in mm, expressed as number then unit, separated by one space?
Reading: 6.2 mm
